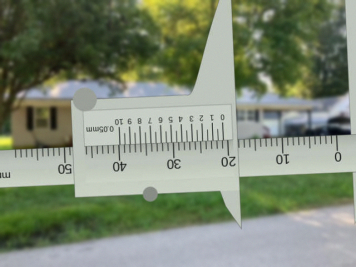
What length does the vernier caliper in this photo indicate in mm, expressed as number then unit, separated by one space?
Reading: 20.8 mm
